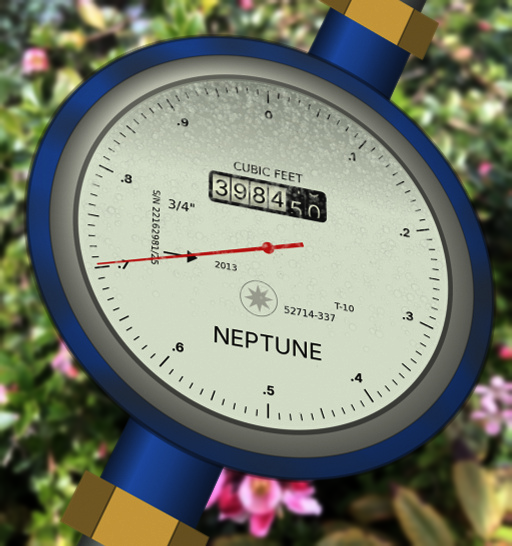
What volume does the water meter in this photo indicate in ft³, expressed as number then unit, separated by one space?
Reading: 398449.70 ft³
